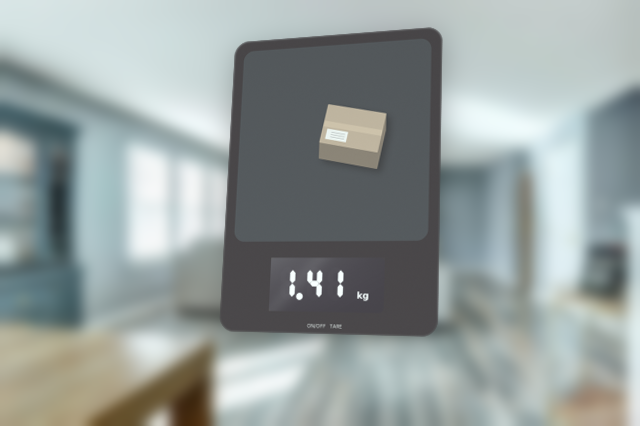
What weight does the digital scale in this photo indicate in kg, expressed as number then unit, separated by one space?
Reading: 1.41 kg
